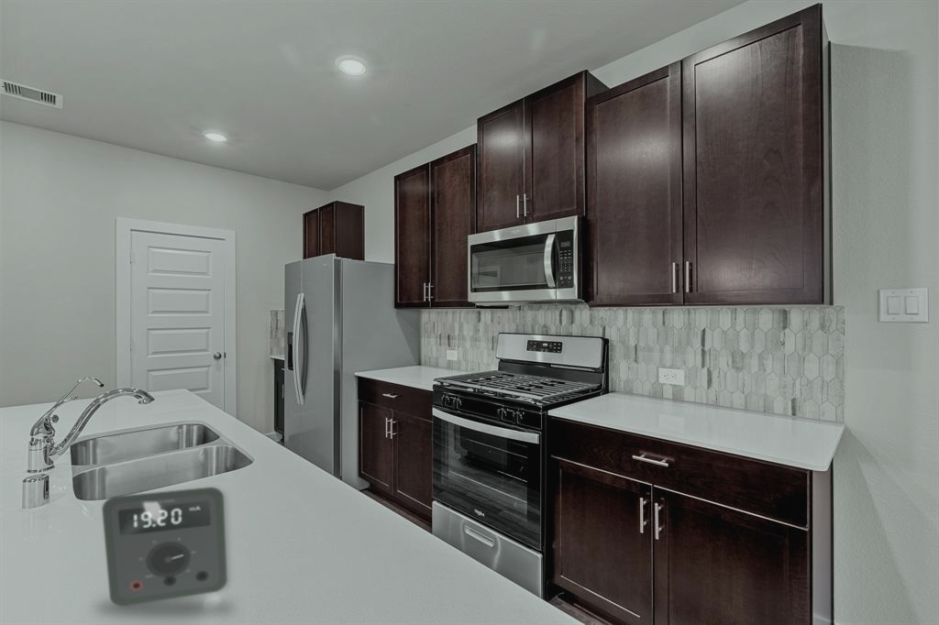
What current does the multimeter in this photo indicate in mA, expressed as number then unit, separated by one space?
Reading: 19.20 mA
